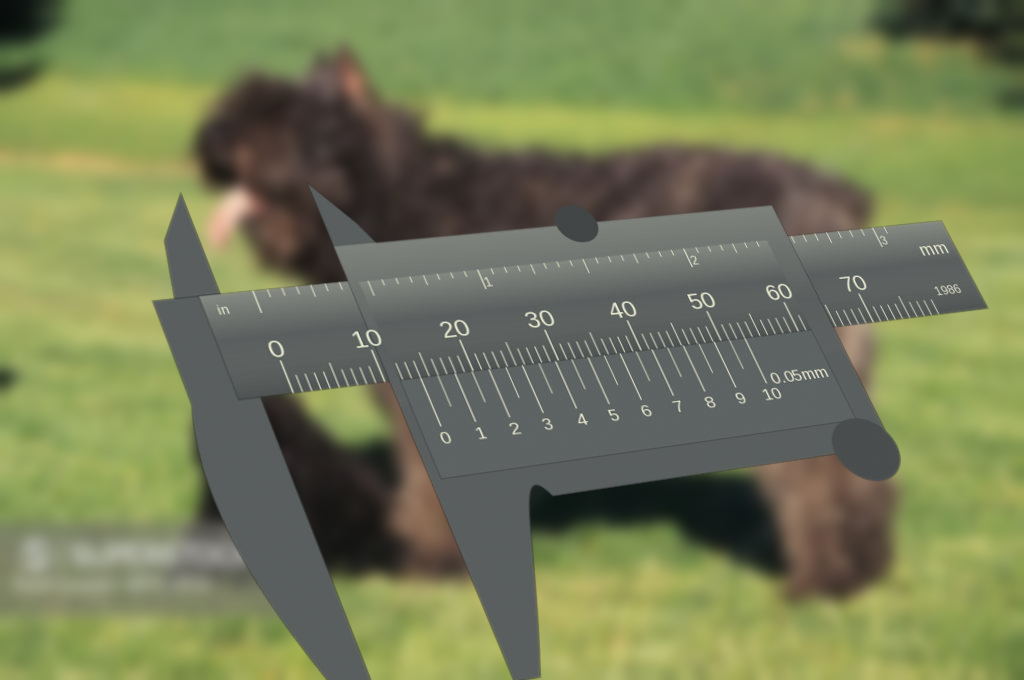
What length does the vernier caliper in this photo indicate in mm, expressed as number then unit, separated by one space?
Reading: 14.0 mm
